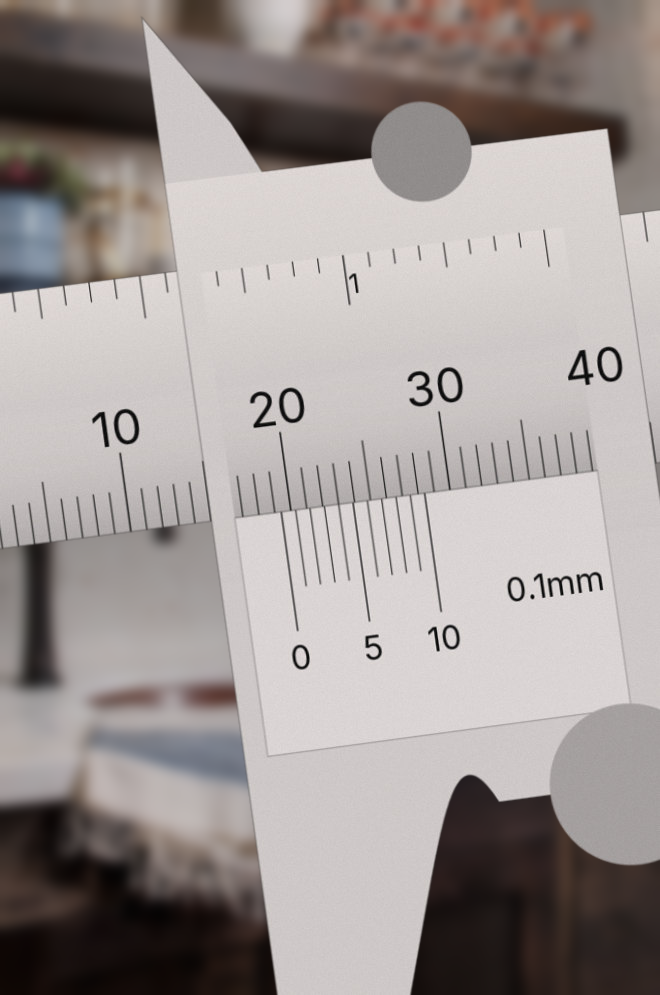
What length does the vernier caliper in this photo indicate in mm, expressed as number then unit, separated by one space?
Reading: 19.4 mm
